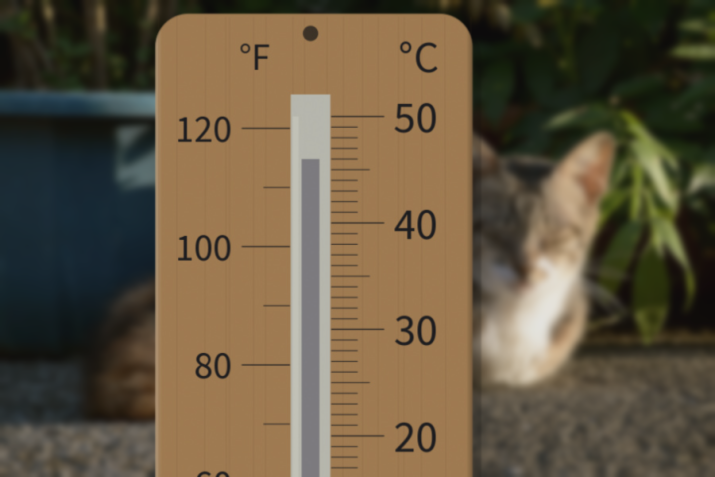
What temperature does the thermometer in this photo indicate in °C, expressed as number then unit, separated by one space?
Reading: 46 °C
